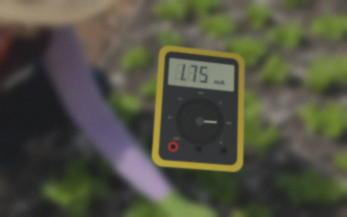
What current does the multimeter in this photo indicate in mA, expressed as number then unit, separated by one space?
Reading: 1.75 mA
